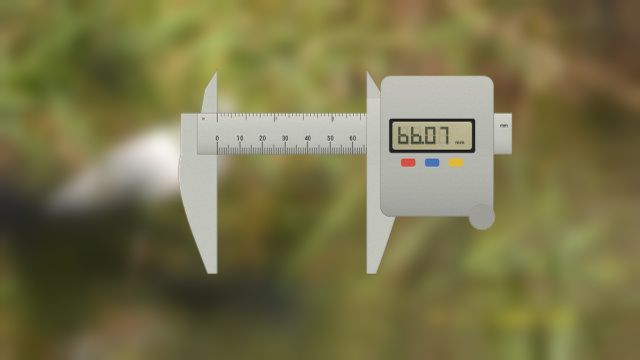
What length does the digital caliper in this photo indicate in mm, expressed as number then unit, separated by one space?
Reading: 66.07 mm
